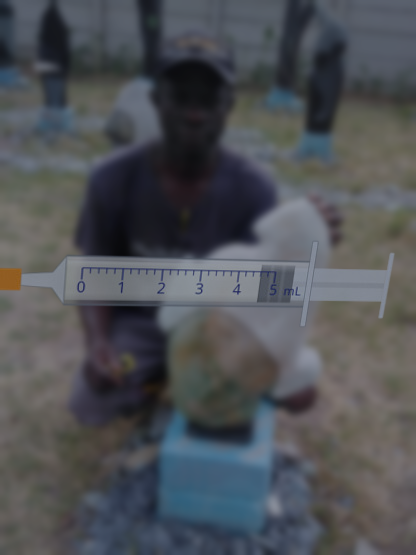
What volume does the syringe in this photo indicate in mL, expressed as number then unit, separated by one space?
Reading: 4.6 mL
